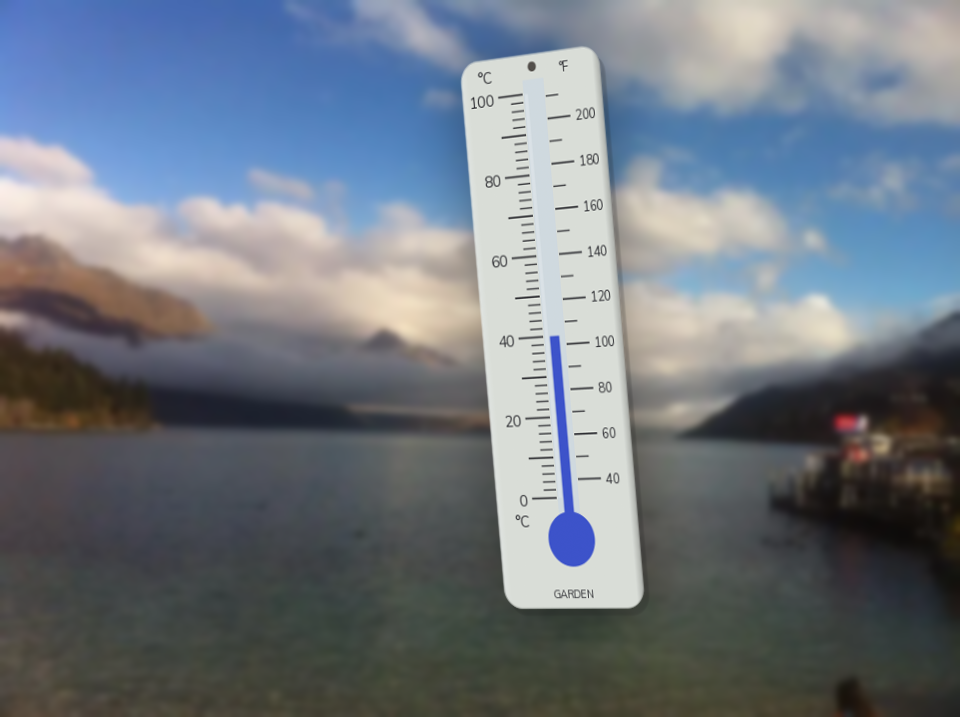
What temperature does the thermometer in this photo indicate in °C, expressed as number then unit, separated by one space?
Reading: 40 °C
